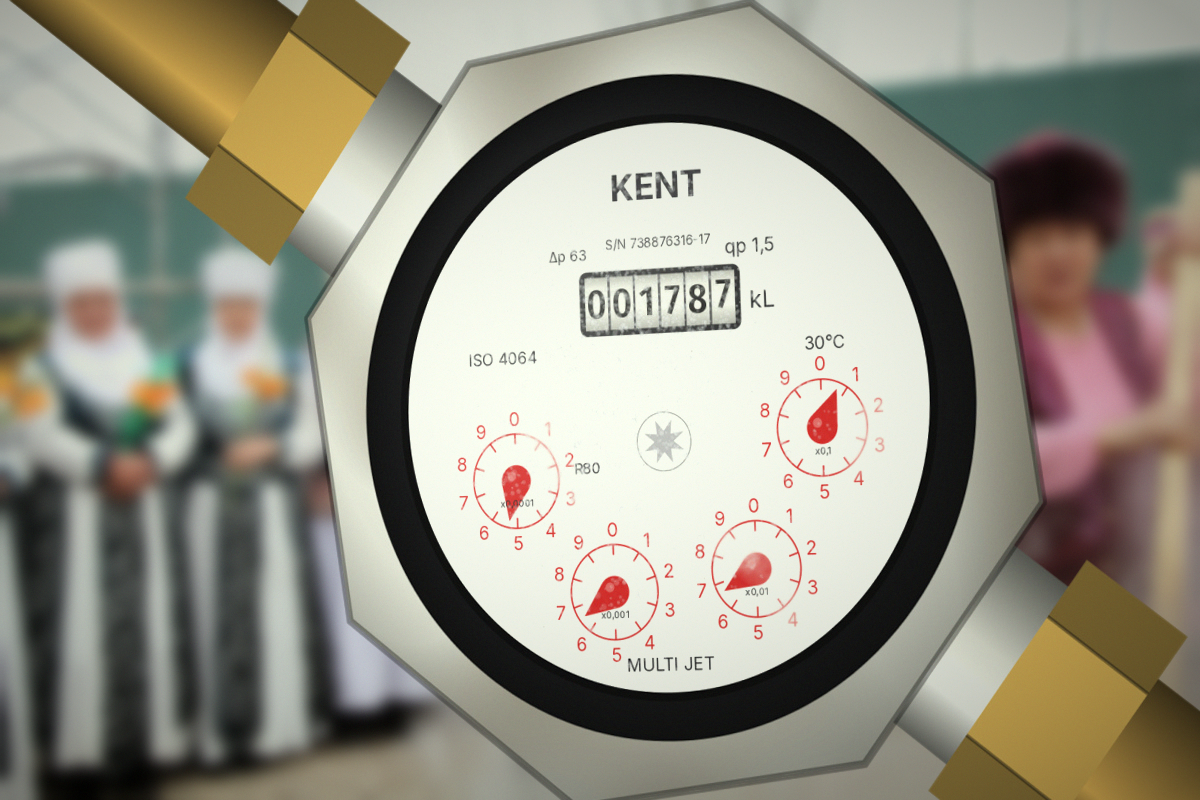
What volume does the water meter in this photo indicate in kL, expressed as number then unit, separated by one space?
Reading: 1787.0665 kL
